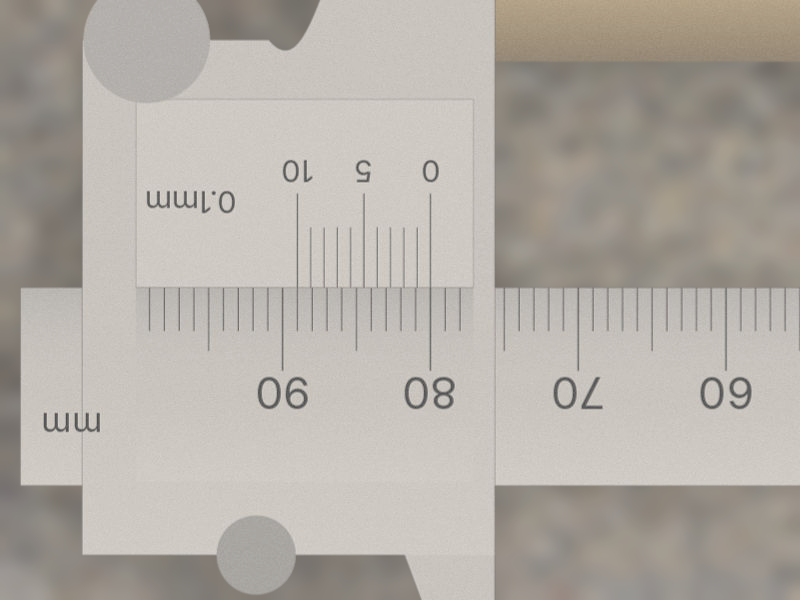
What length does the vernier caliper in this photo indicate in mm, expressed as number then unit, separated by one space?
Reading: 80.0 mm
